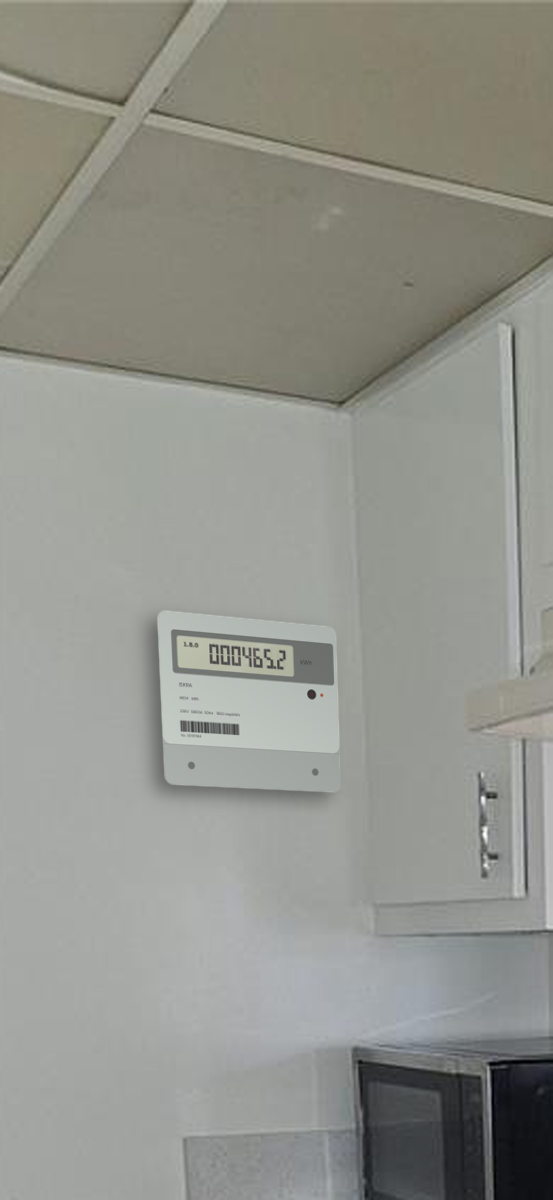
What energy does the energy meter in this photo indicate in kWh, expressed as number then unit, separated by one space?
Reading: 465.2 kWh
